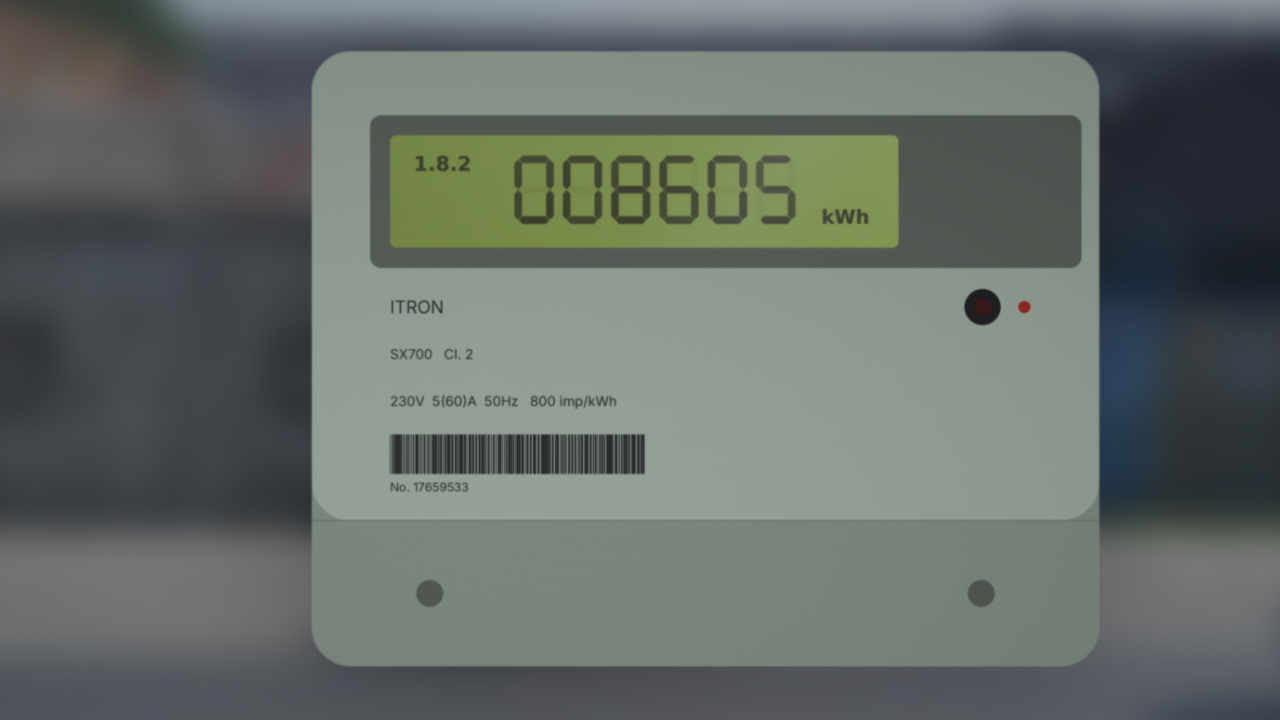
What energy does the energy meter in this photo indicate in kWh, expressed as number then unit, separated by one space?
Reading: 8605 kWh
